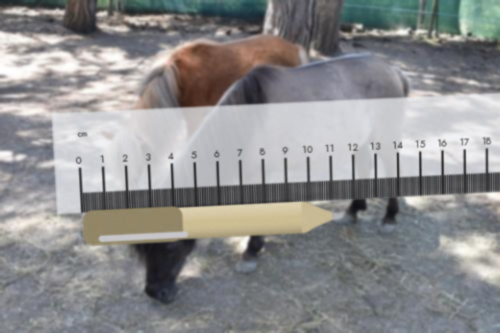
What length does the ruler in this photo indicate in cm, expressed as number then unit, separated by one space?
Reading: 11.5 cm
